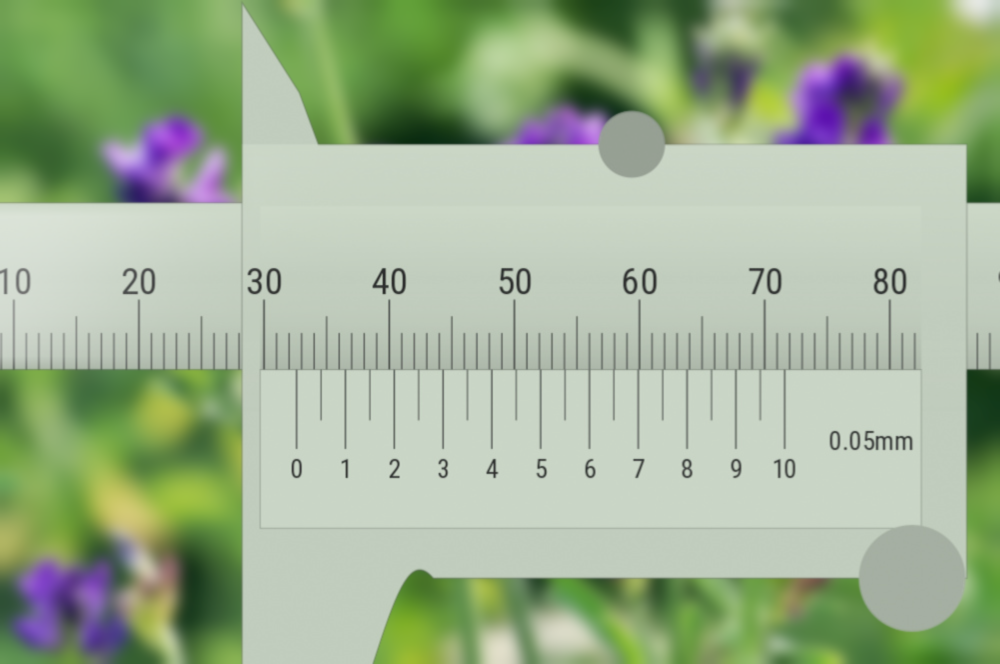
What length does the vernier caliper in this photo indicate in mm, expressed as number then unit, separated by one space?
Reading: 32.6 mm
